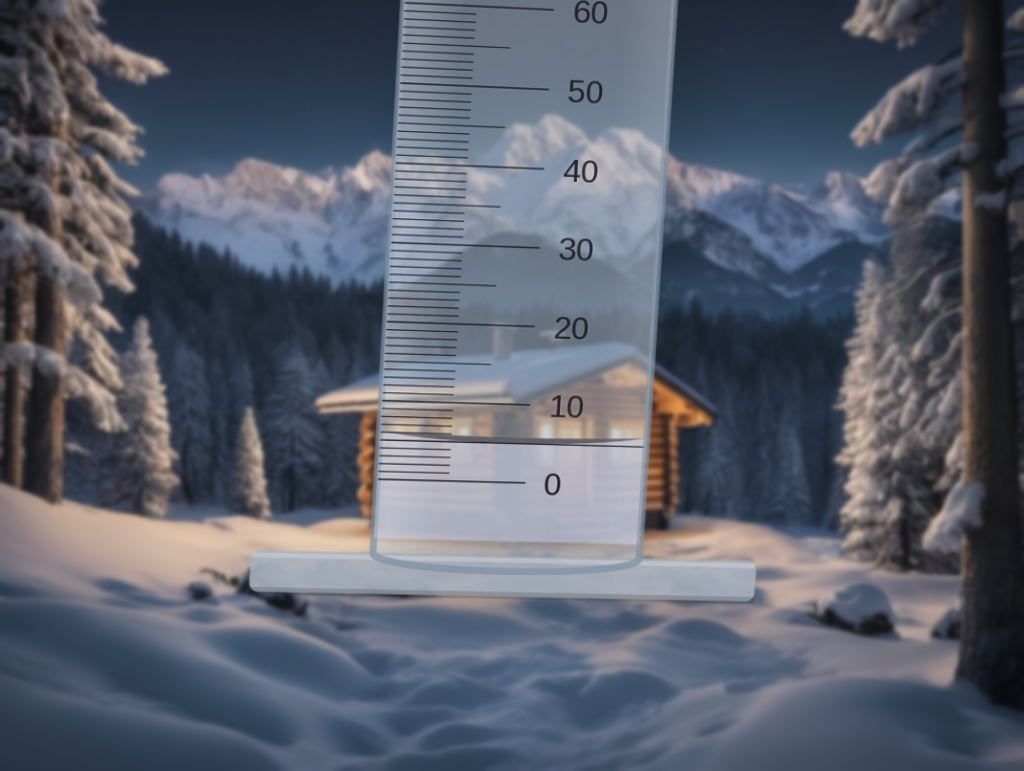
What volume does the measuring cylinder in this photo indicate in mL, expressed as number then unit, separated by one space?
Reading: 5 mL
